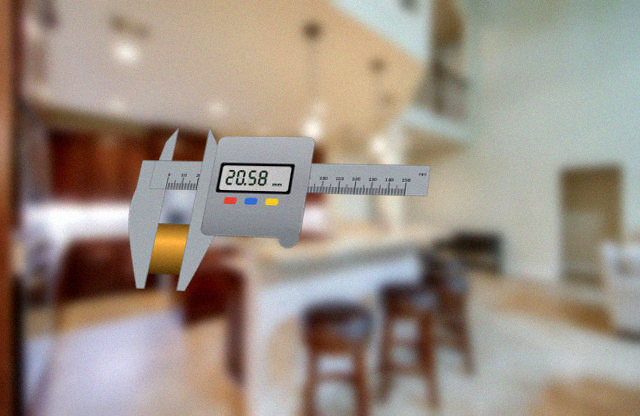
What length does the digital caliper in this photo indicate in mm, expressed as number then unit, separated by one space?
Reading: 20.58 mm
